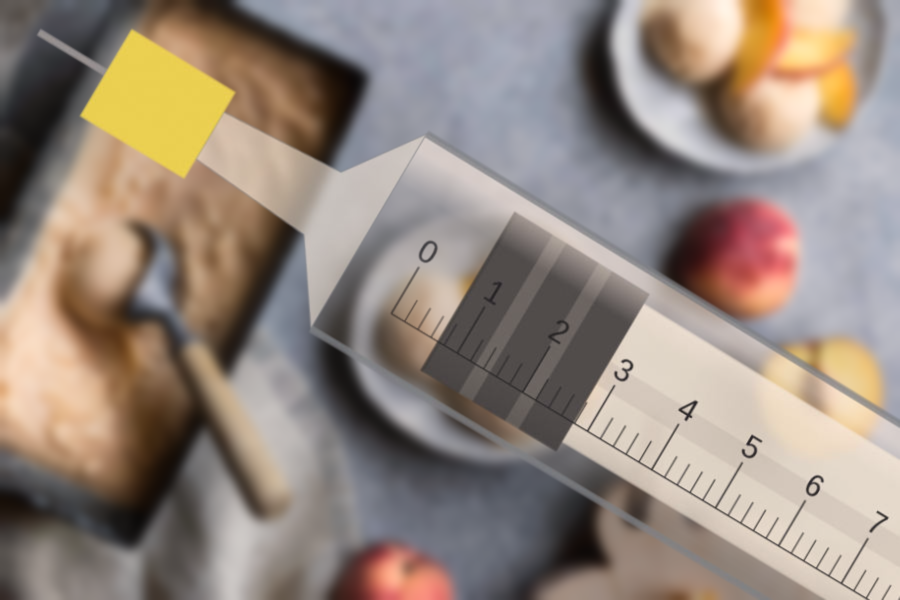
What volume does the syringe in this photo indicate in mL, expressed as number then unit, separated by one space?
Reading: 0.7 mL
